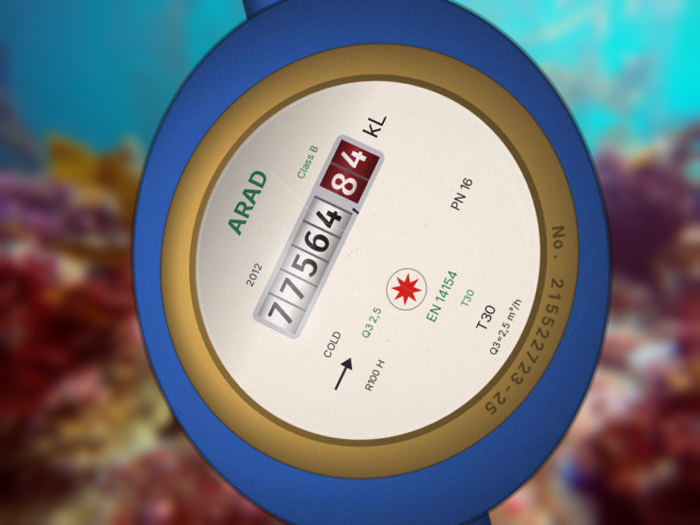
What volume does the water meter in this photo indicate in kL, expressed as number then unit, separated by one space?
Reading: 77564.84 kL
